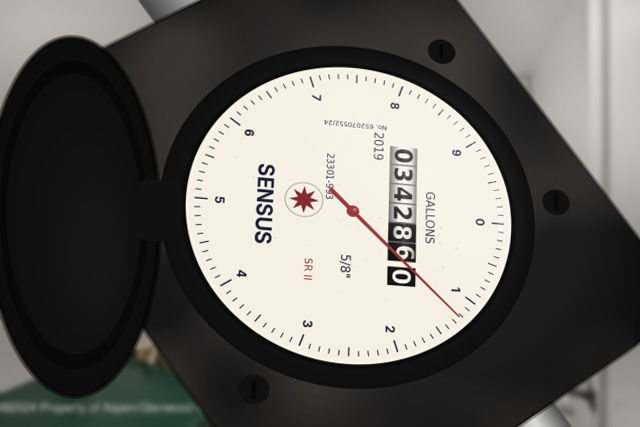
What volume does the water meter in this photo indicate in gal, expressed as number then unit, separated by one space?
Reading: 342861.2 gal
